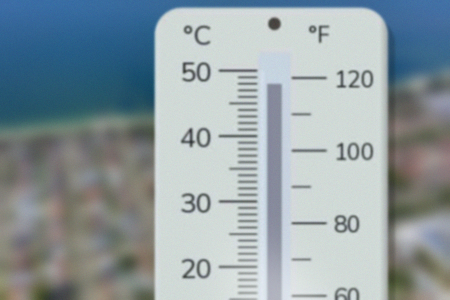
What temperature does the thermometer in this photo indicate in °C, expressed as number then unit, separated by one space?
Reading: 48 °C
